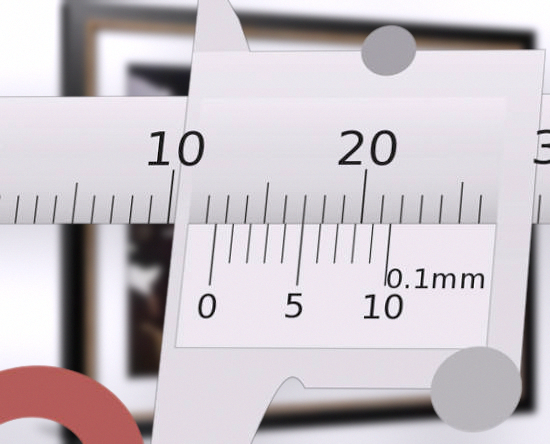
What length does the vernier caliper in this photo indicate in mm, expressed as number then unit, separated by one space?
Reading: 12.5 mm
